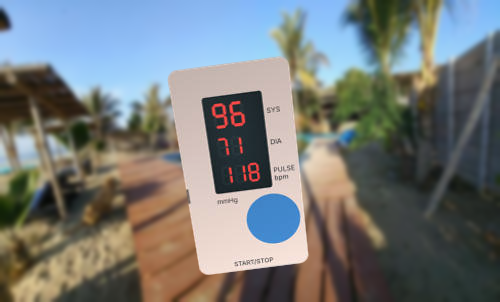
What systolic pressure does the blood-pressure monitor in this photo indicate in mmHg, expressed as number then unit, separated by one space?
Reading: 96 mmHg
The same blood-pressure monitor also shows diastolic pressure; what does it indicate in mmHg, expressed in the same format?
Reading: 71 mmHg
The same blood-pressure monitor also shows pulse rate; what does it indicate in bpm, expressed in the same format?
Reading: 118 bpm
